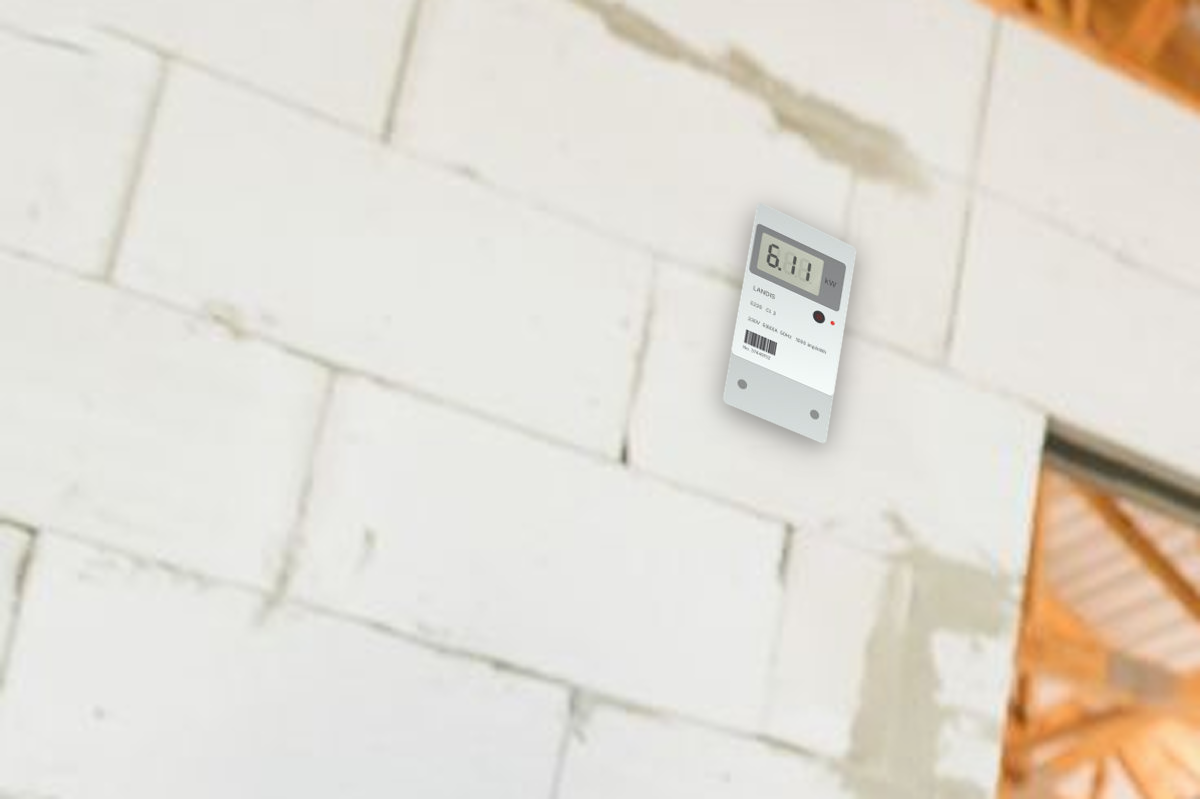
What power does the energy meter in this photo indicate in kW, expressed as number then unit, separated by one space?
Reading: 6.11 kW
